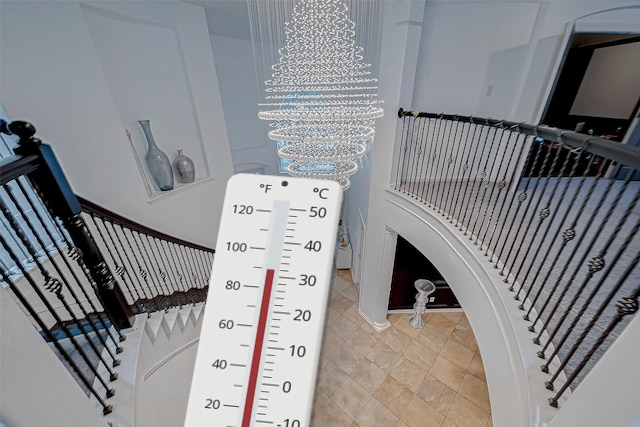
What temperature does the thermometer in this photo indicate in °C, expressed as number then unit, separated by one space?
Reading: 32 °C
